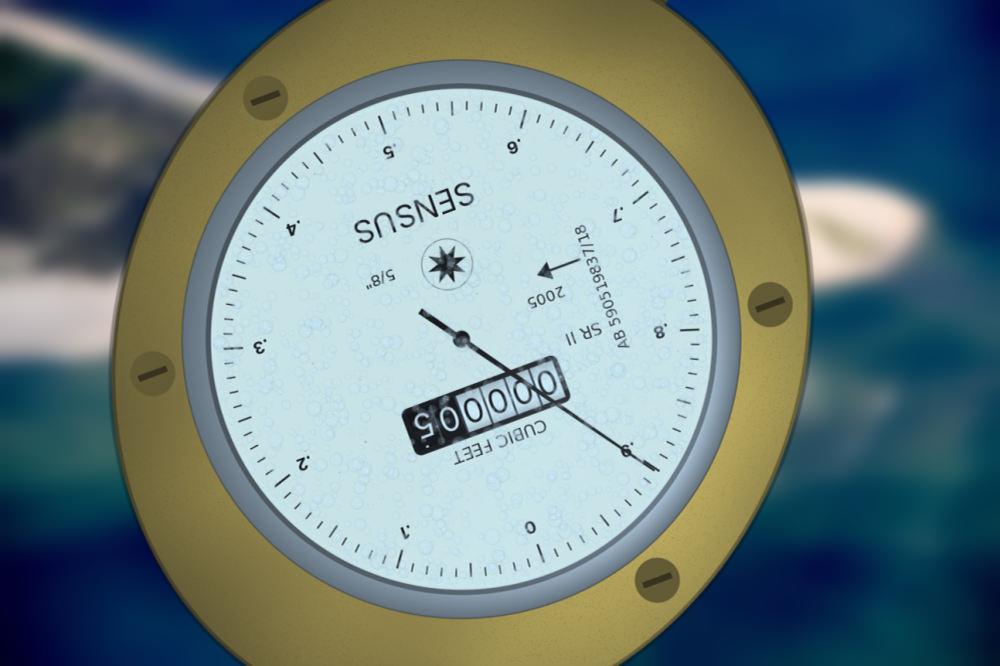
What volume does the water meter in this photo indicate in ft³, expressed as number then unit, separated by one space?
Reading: 4.90 ft³
